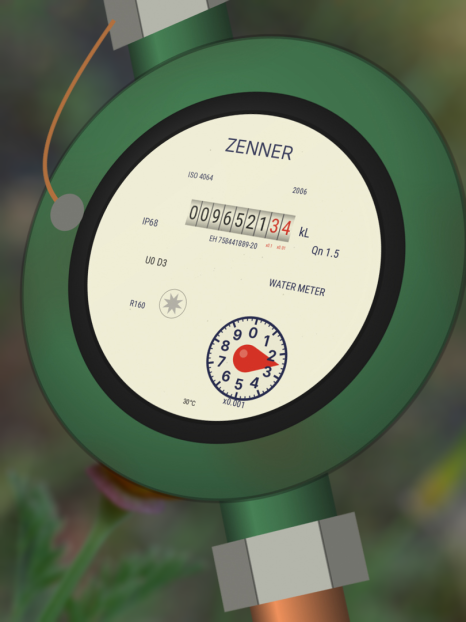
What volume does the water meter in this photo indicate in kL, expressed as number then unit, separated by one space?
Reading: 96521.342 kL
